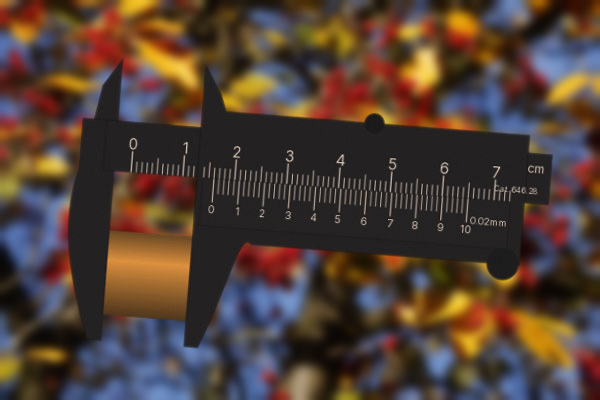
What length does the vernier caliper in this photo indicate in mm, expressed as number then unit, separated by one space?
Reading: 16.0 mm
